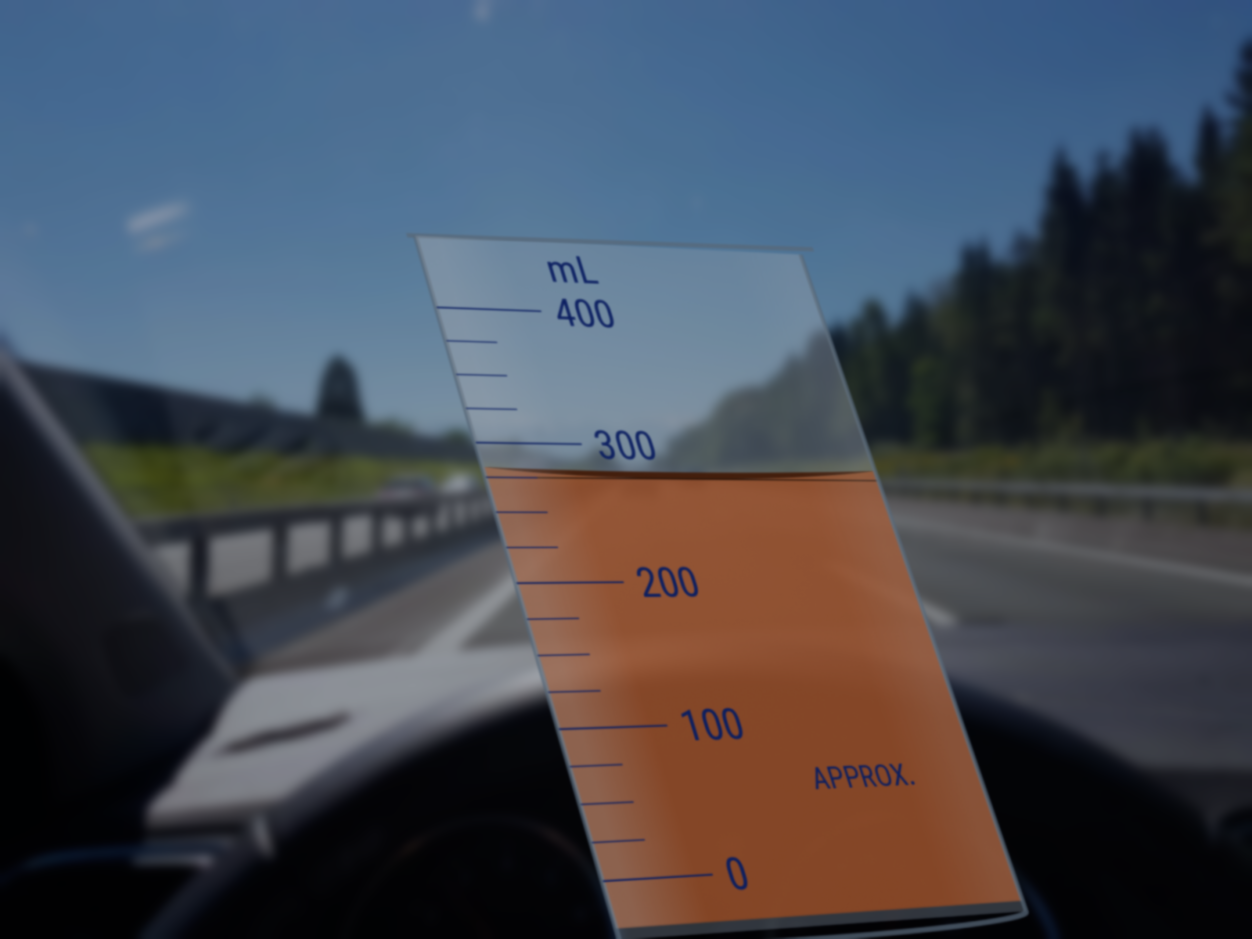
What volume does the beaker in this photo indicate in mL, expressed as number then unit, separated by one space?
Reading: 275 mL
